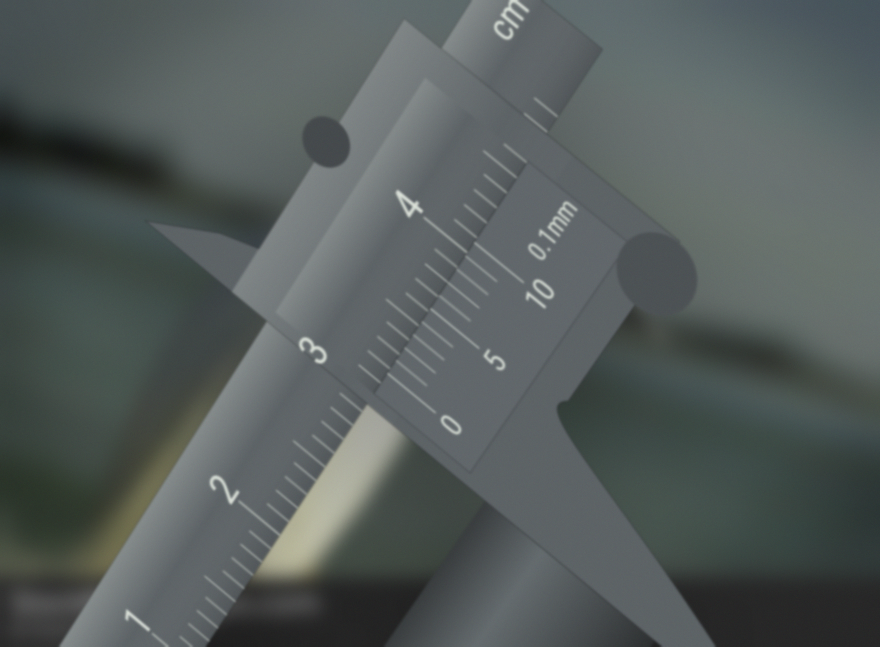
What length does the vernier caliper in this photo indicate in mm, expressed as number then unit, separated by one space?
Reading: 31.7 mm
